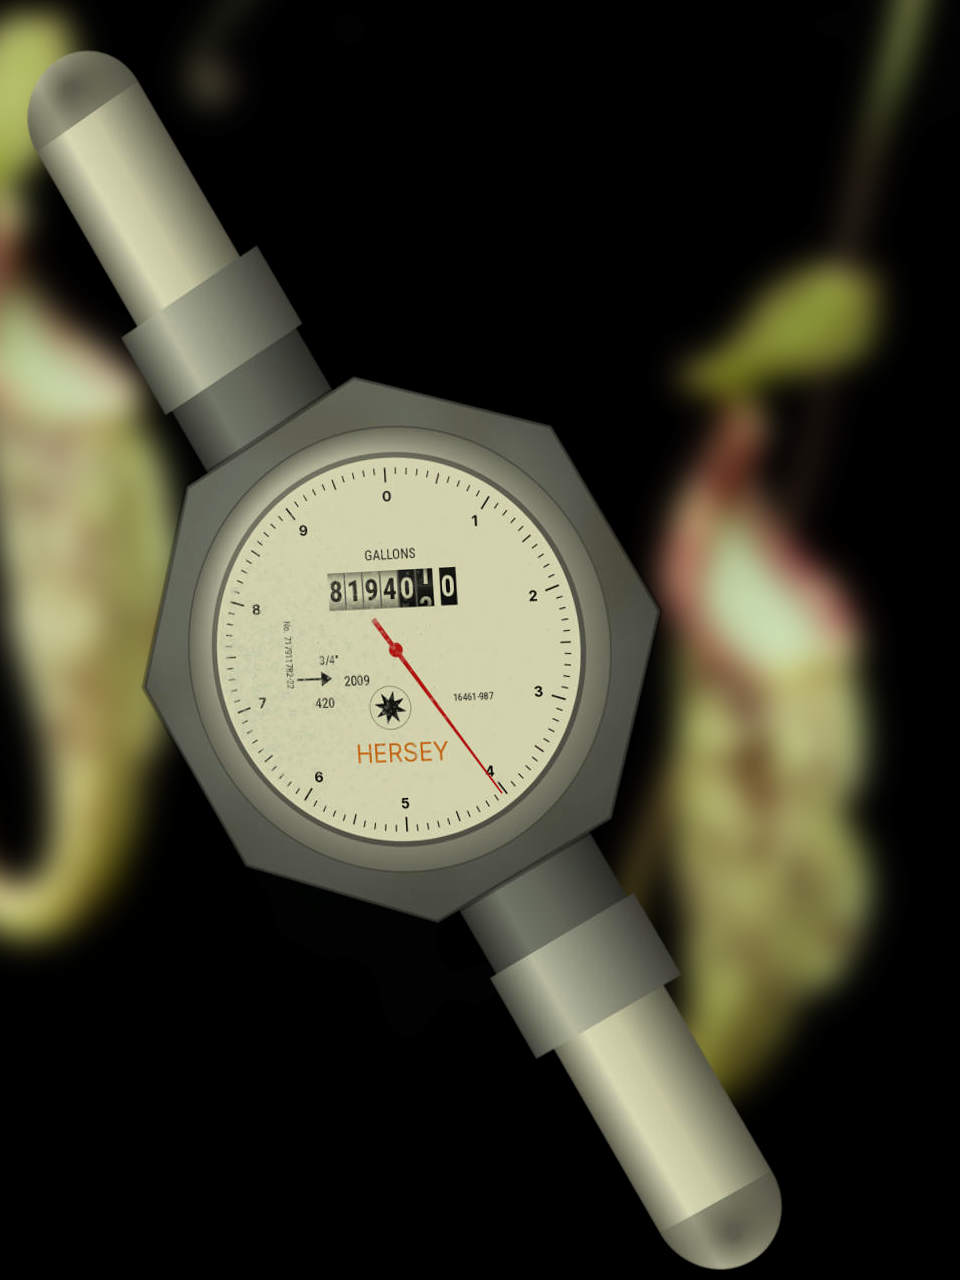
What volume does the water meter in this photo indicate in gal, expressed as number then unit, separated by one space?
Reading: 8194014.0 gal
